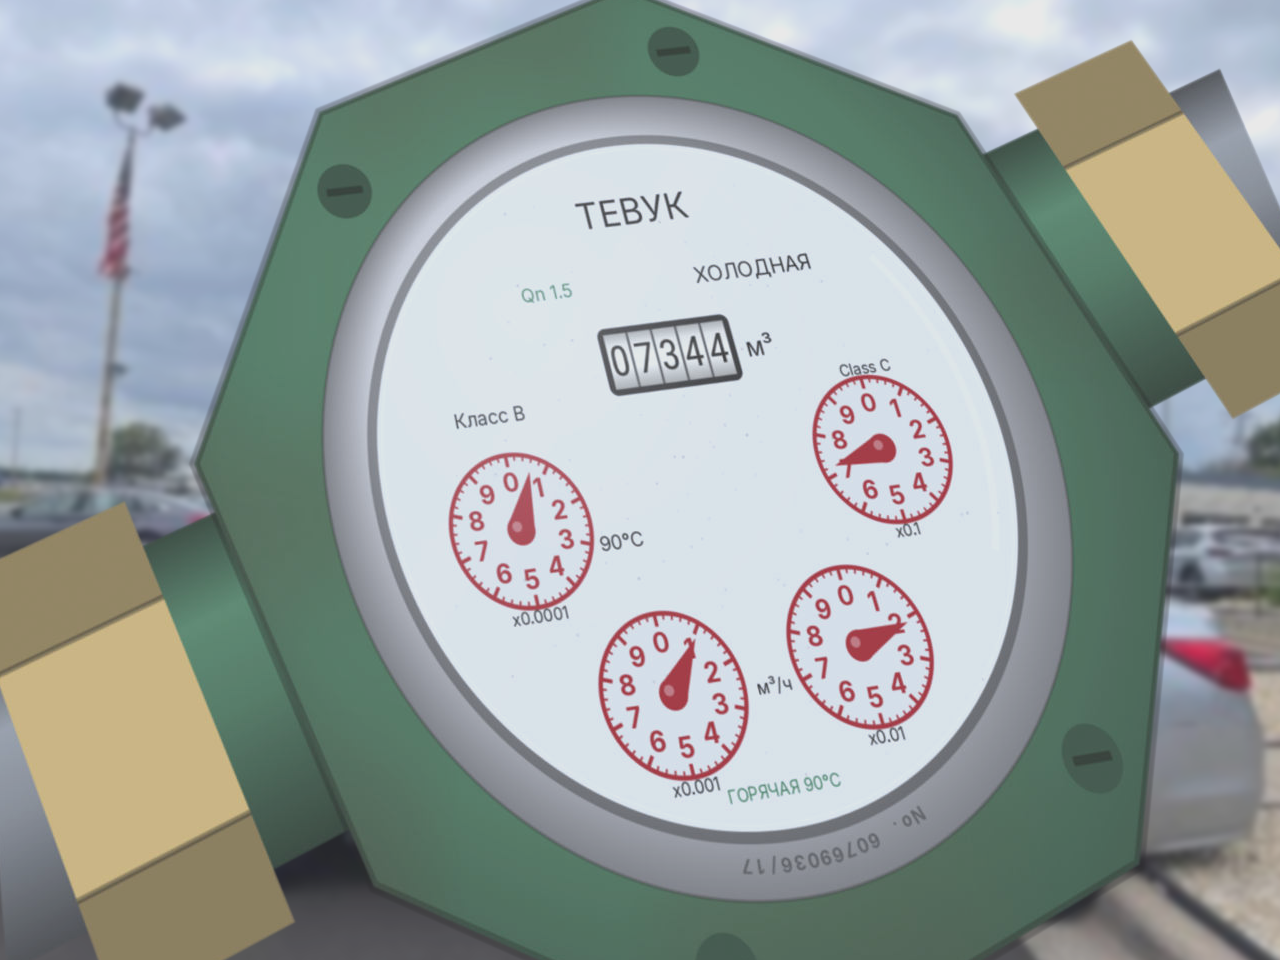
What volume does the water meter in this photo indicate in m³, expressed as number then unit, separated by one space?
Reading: 7344.7210 m³
